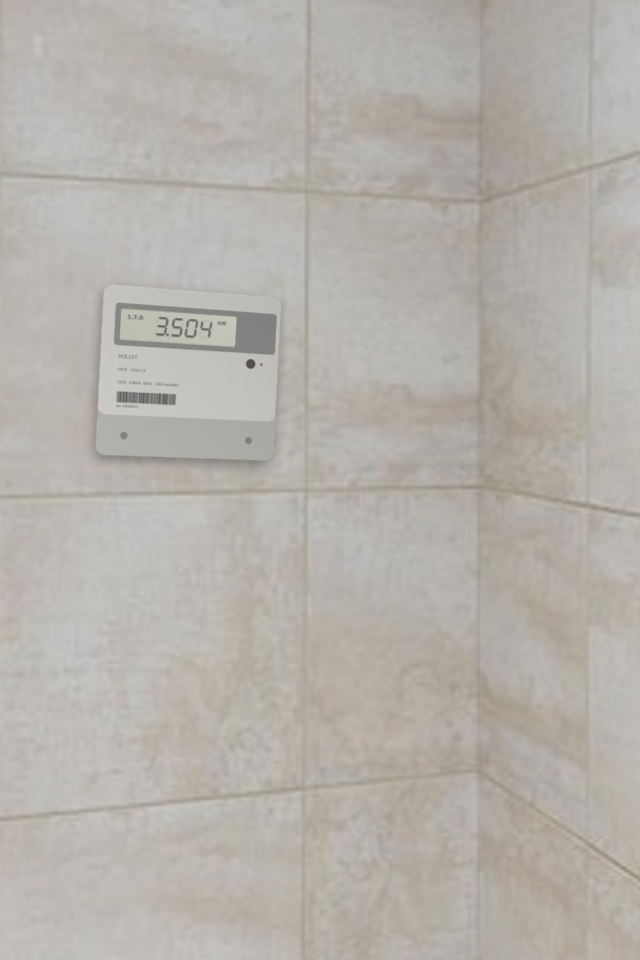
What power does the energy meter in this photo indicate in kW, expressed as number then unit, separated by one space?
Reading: 3.504 kW
